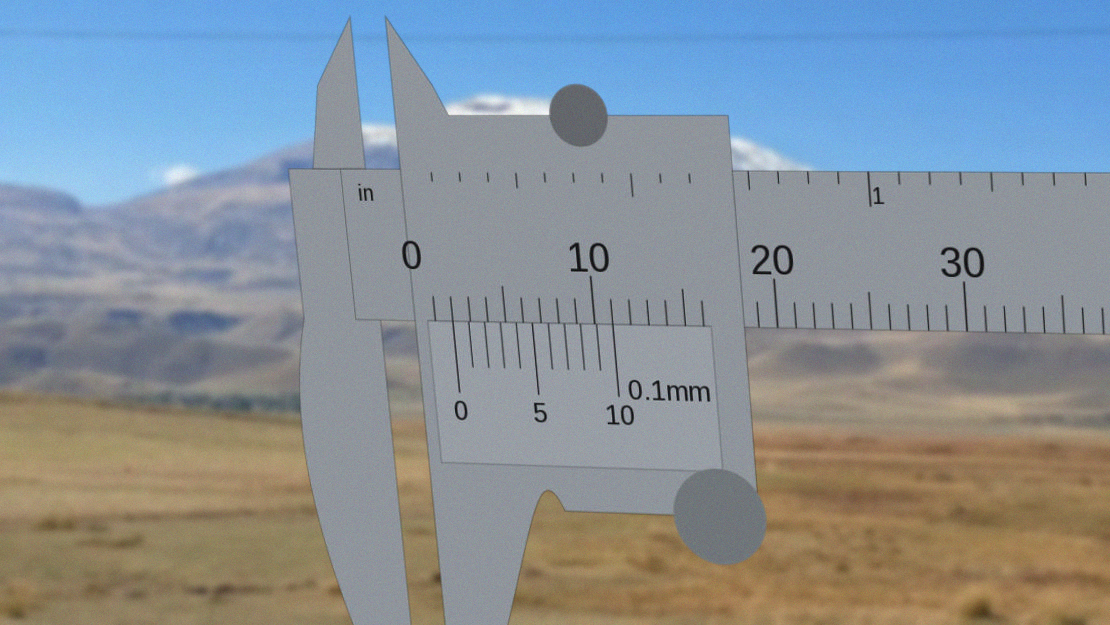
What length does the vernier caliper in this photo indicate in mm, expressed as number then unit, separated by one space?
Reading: 2.0 mm
